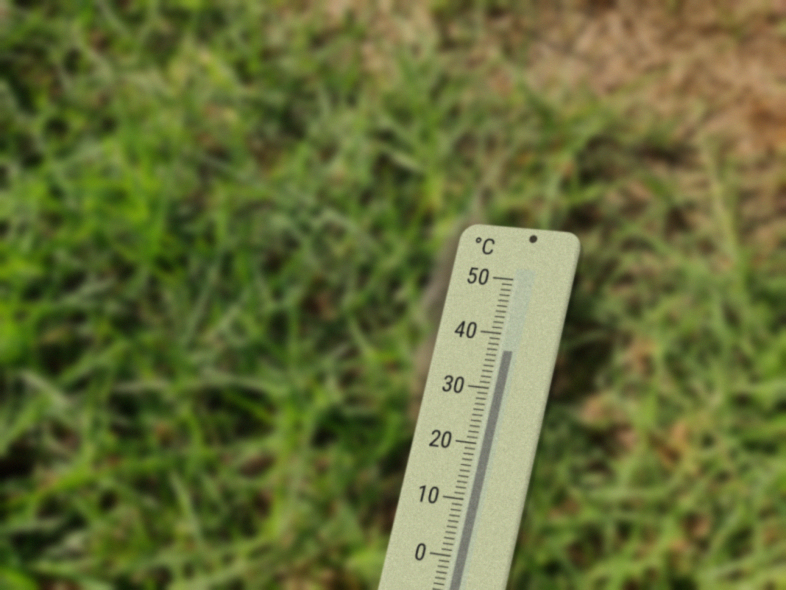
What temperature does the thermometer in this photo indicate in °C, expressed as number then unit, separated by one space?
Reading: 37 °C
